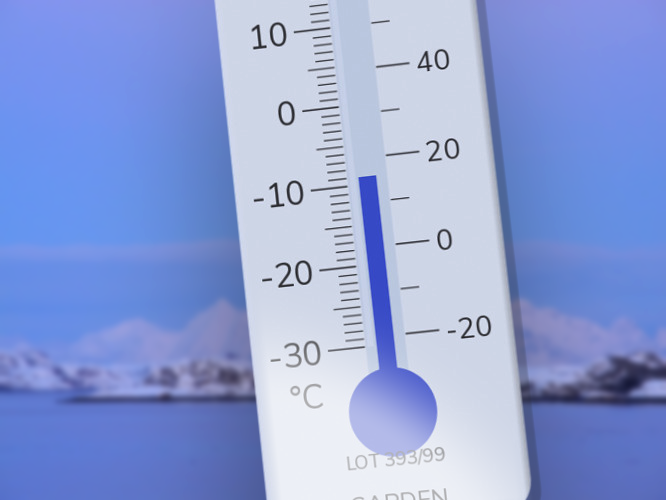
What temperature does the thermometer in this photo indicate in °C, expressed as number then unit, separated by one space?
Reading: -9 °C
